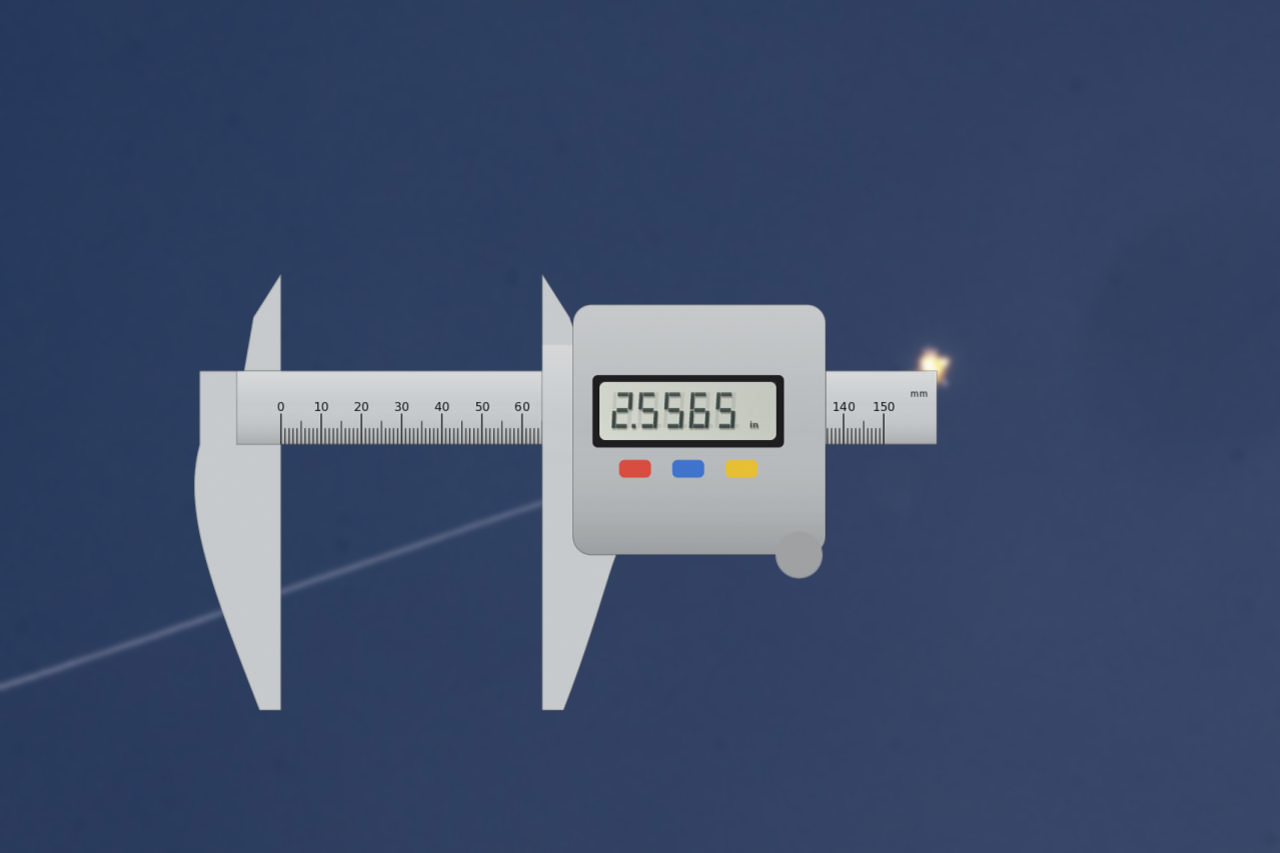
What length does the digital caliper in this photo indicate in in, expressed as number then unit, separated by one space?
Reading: 2.5565 in
